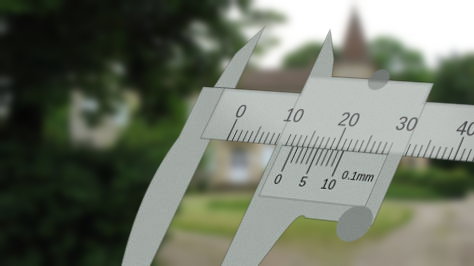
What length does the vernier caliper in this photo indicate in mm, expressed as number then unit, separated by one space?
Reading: 12.4 mm
